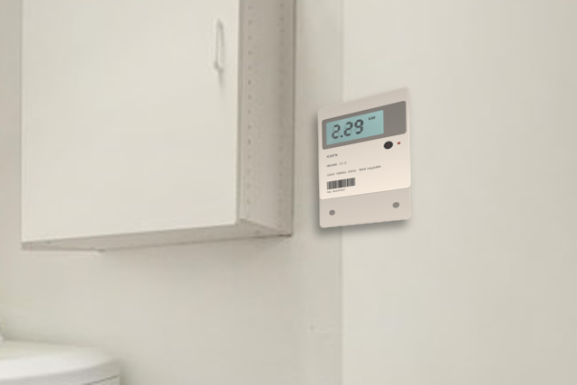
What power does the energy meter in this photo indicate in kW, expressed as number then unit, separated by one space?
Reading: 2.29 kW
